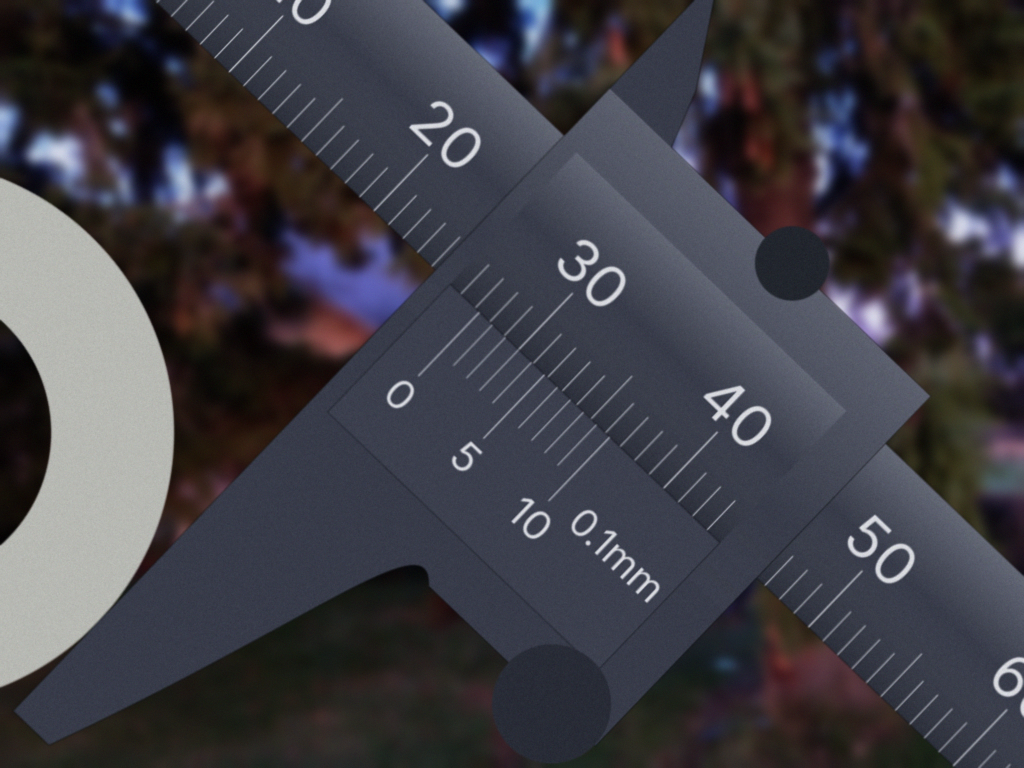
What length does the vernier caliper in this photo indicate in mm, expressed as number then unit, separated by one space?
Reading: 27.3 mm
